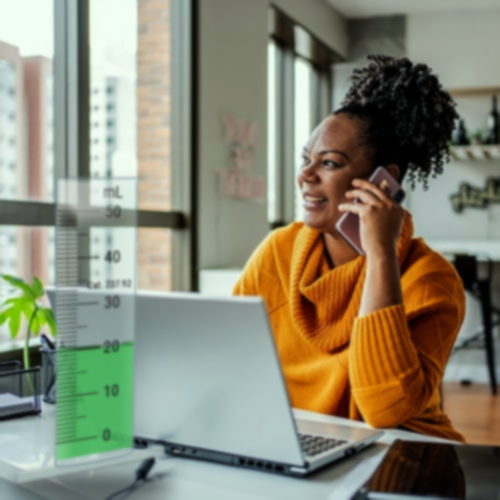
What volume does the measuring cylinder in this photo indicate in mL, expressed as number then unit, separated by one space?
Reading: 20 mL
